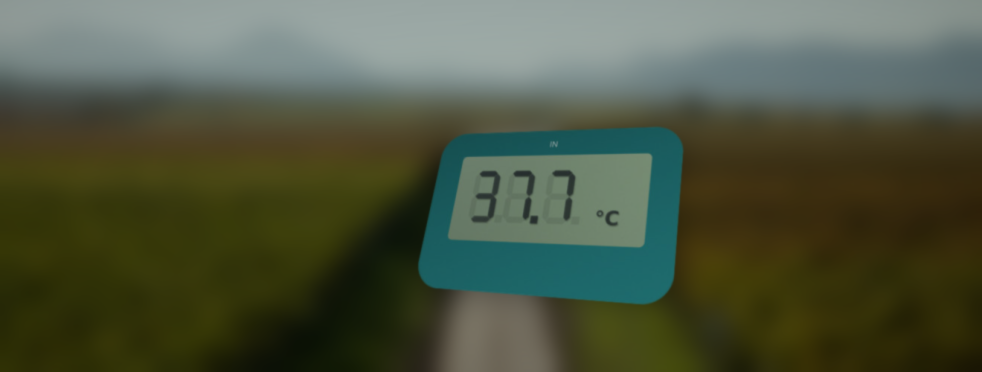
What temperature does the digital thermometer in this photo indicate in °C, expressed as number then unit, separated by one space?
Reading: 37.7 °C
